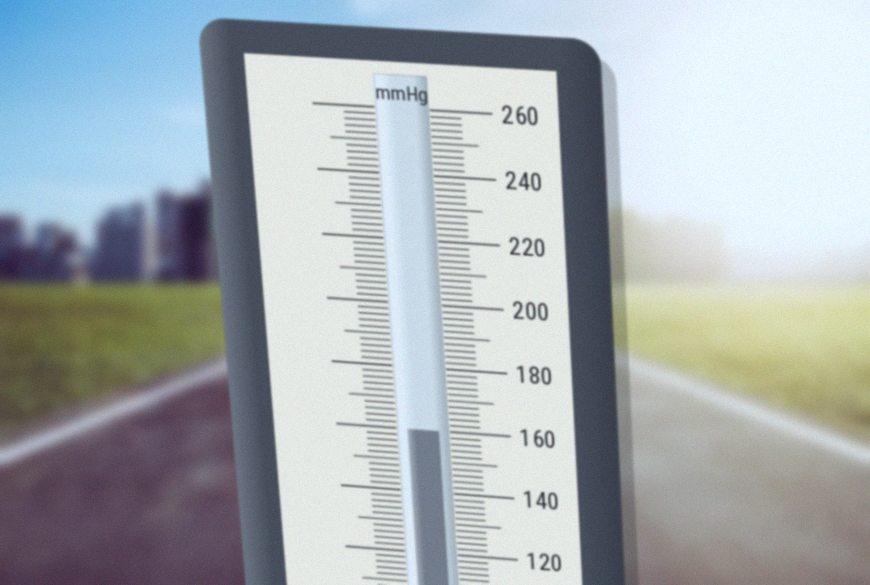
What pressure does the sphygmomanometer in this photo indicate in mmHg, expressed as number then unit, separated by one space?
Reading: 160 mmHg
